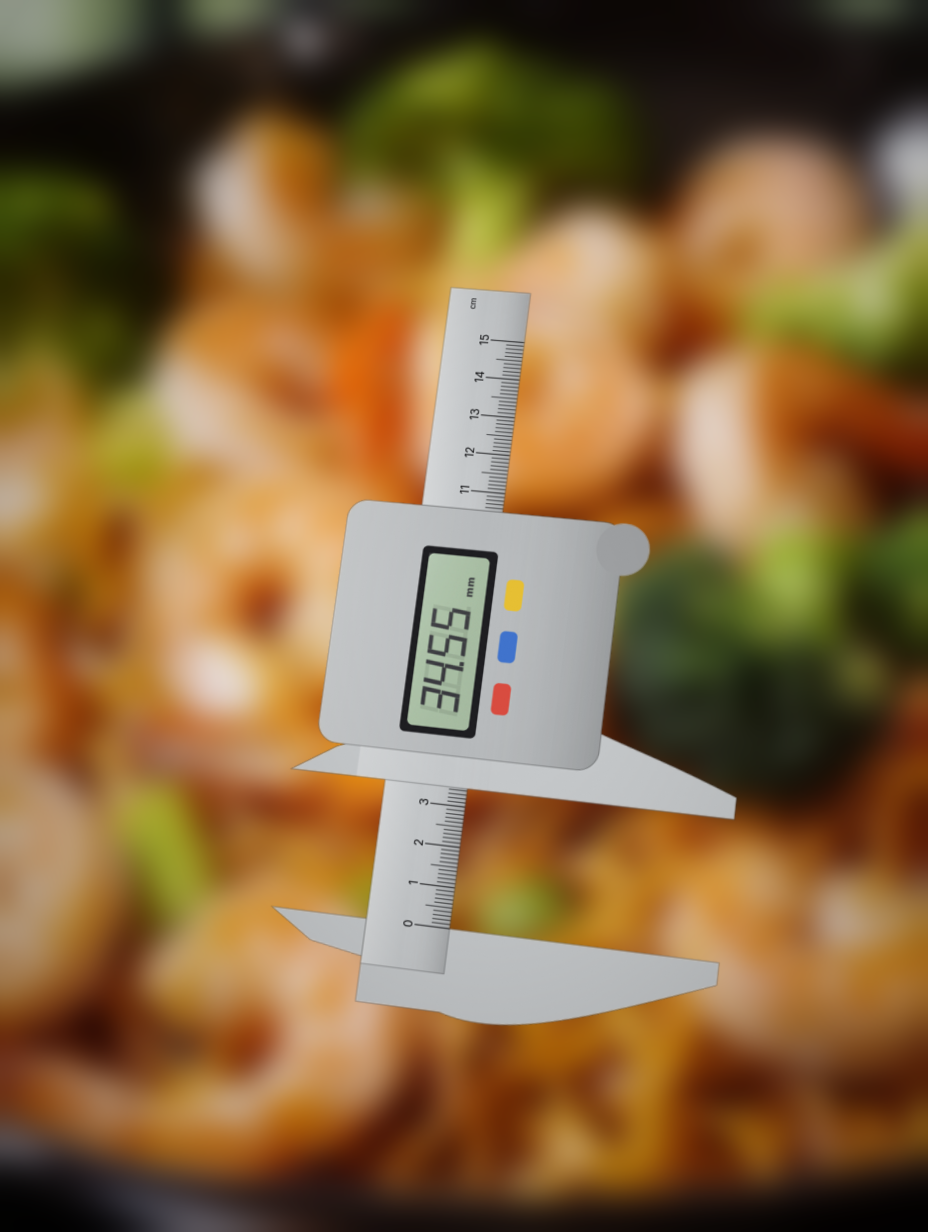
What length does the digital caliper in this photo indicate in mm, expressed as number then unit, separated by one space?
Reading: 34.55 mm
